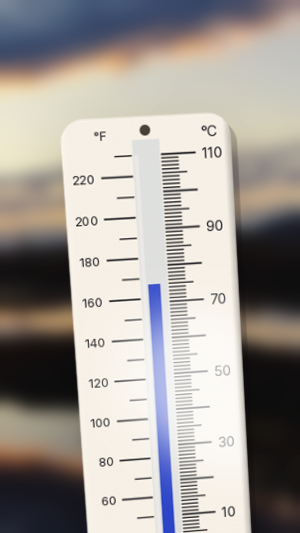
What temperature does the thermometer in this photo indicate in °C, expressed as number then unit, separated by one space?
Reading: 75 °C
